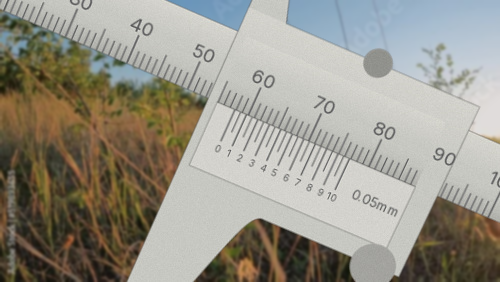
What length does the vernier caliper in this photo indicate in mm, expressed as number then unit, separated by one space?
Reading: 57.8 mm
